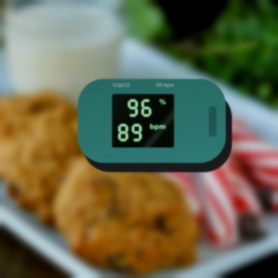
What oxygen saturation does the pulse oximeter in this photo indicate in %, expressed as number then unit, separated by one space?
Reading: 96 %
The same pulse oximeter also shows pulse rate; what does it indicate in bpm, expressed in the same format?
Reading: 89 bpm
